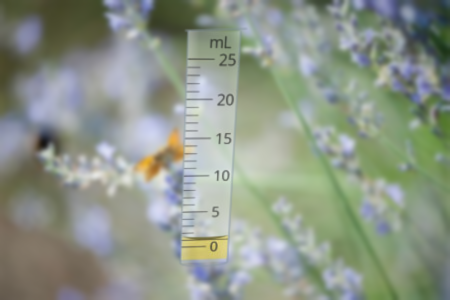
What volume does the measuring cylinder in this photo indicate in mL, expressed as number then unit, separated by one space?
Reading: 1 mL
